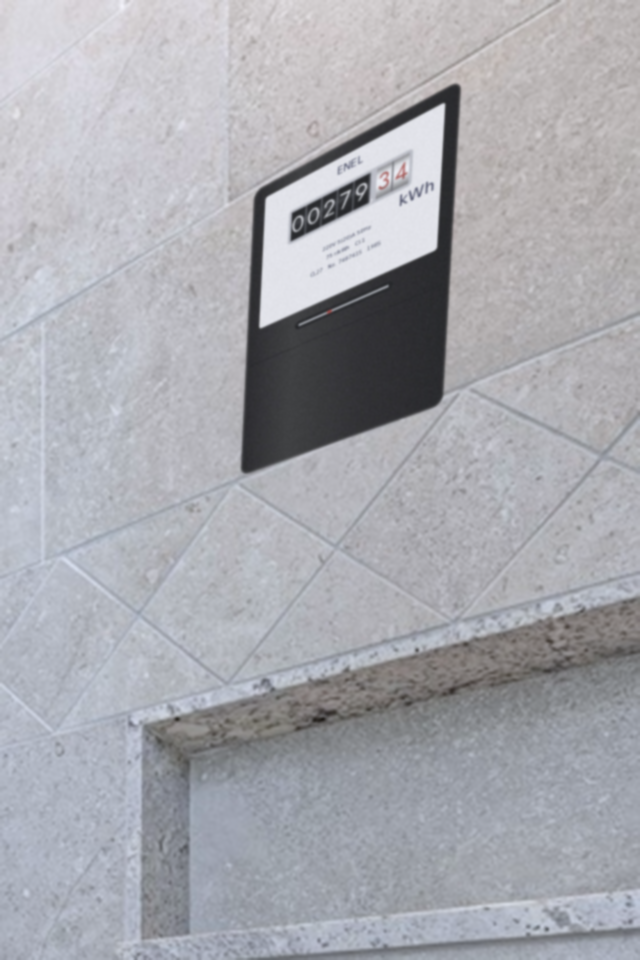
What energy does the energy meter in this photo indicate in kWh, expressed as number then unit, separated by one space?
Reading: 279.34 kWh
